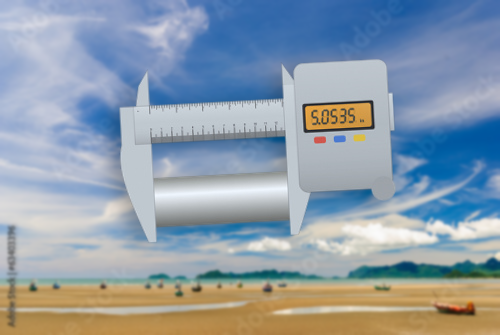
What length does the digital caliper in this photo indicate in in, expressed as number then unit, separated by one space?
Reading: 5.0535 in
